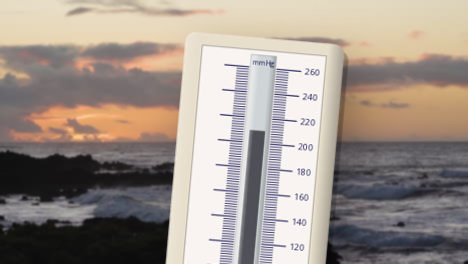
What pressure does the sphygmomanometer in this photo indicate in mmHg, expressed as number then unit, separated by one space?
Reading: 210 mmHg
